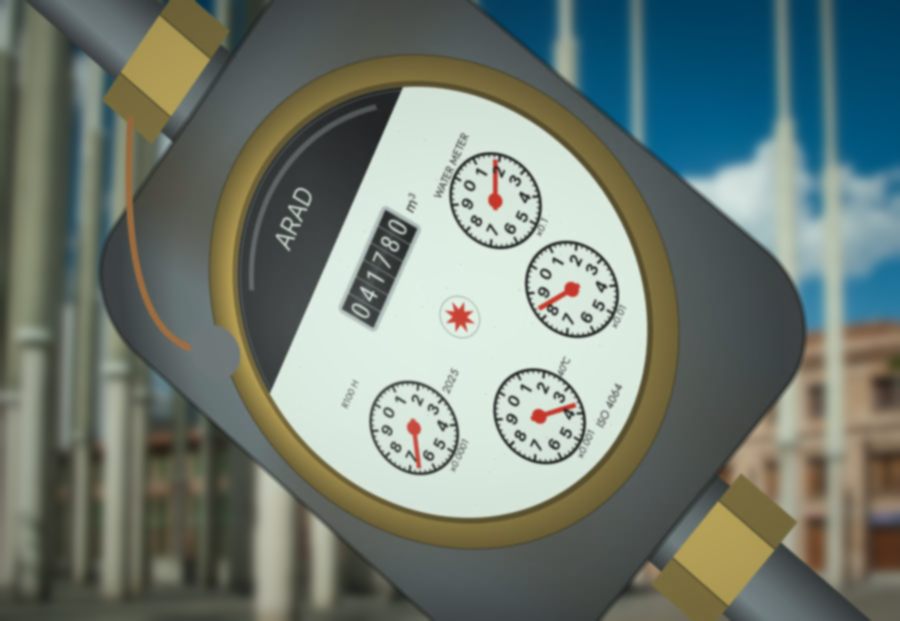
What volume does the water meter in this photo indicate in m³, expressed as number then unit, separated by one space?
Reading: 41780.1836 m³
